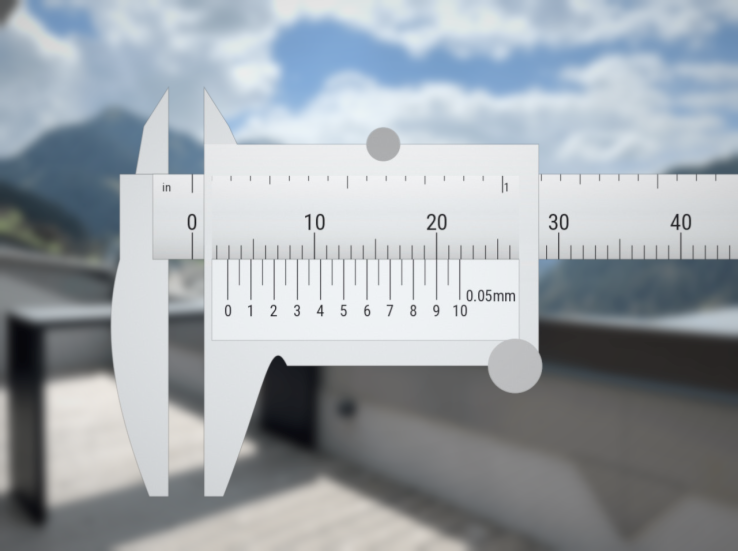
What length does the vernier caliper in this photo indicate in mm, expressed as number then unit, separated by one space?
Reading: 2.9 mm
